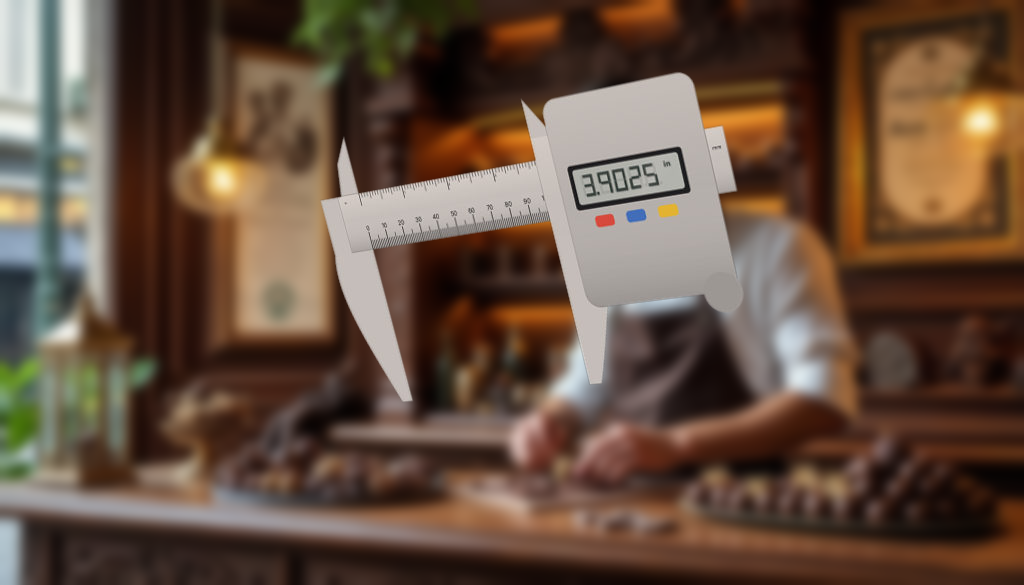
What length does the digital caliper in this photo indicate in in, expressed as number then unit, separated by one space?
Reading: 3.9025 in
